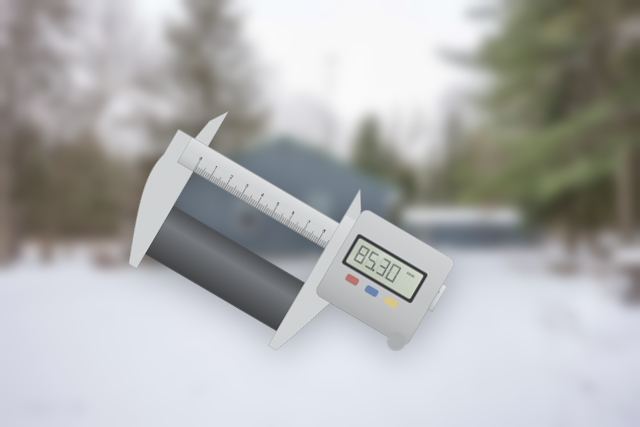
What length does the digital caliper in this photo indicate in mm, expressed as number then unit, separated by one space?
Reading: 85.30 mm
